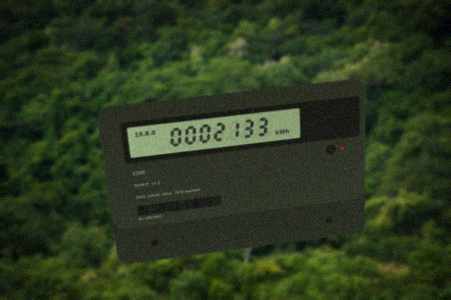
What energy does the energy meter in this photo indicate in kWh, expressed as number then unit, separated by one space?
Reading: 2133 kWh
